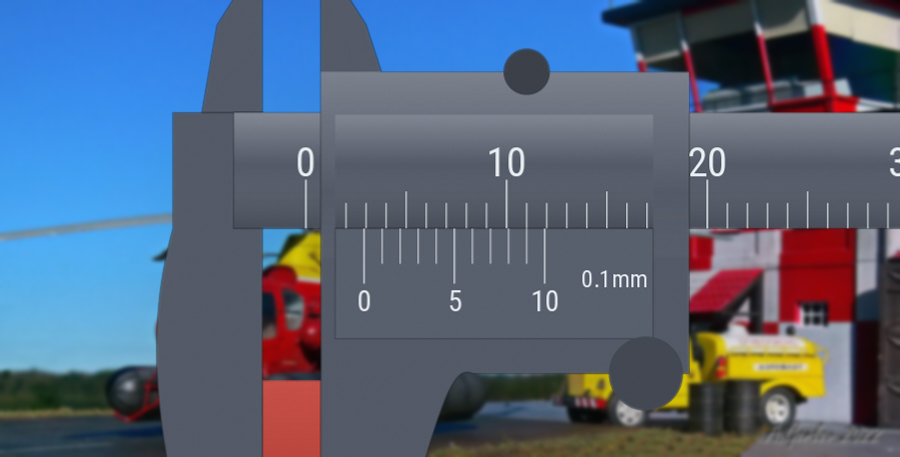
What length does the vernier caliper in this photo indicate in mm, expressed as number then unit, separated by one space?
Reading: 2.9 mm
